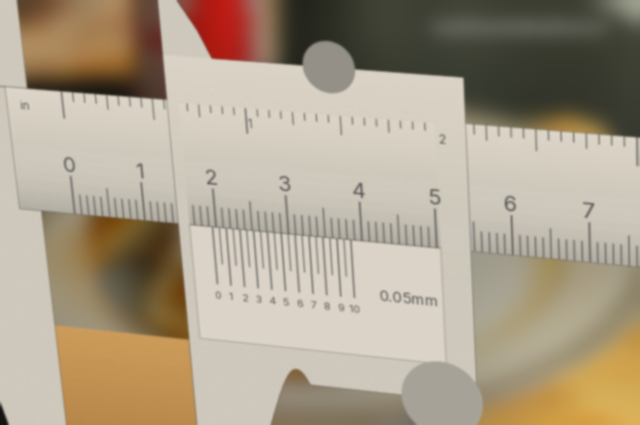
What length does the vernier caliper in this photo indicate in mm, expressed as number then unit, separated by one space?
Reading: 19.5 mm
